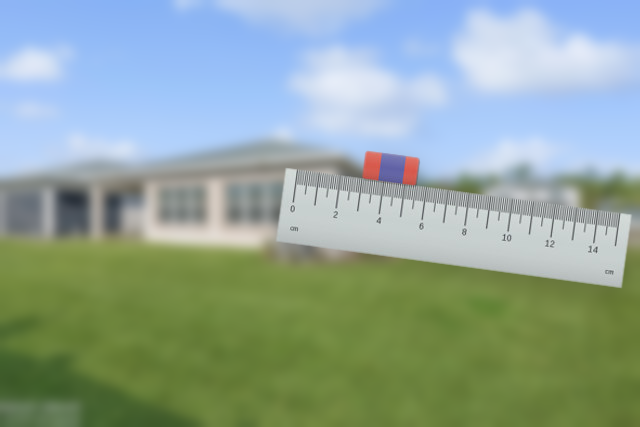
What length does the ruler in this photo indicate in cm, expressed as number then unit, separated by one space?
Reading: 2.5 cm
